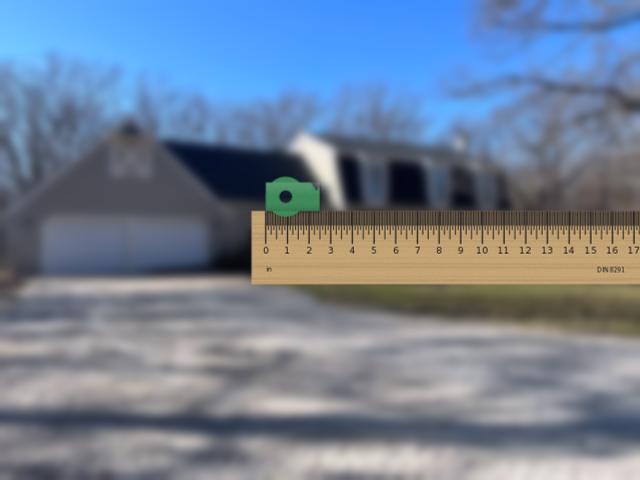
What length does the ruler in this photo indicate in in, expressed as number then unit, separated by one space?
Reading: 2.5 in
